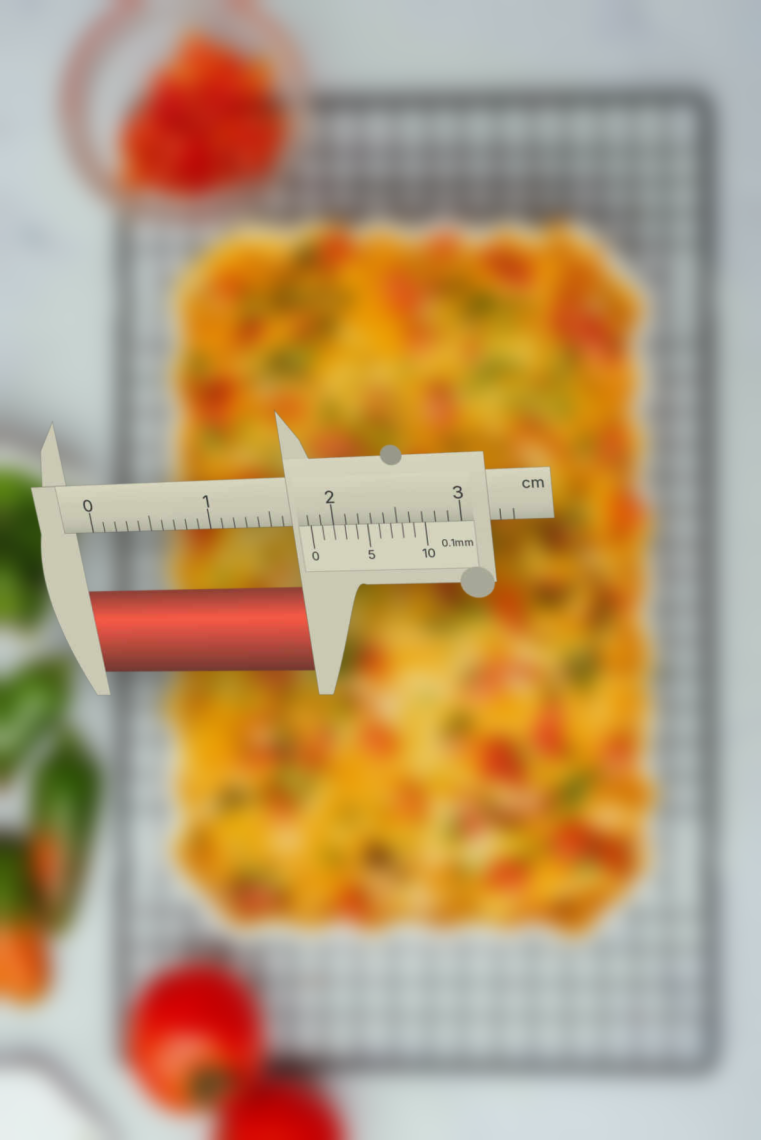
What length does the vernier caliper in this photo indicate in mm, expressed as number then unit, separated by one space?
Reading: 18.2 mm
